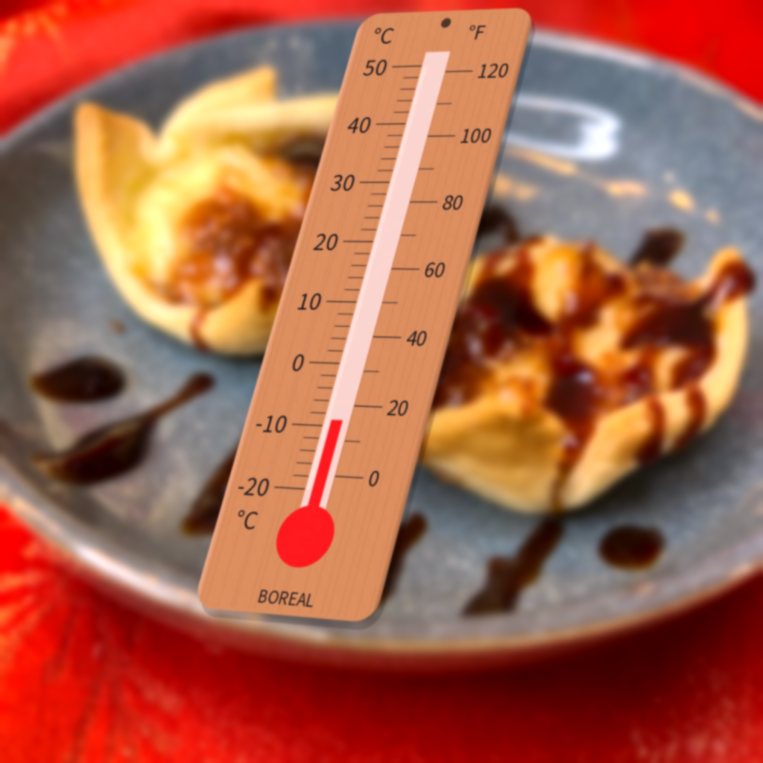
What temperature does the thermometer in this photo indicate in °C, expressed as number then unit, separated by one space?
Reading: -9 °C
